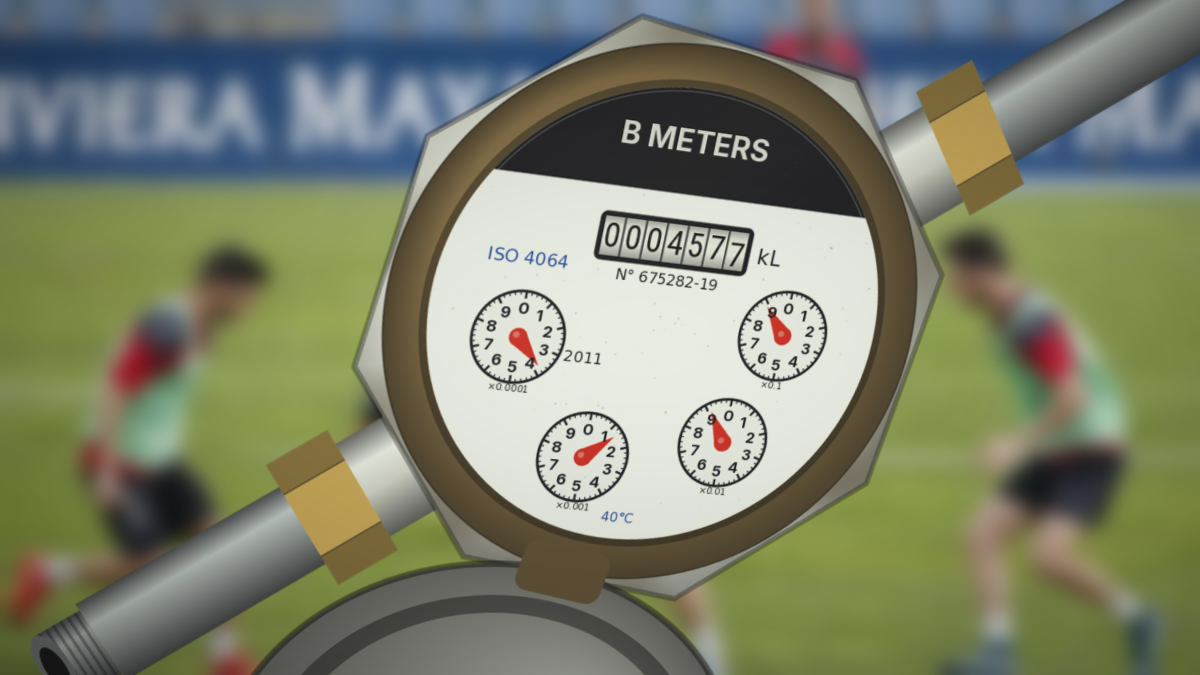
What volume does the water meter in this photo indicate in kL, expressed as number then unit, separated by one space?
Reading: 4576.8913 kL
